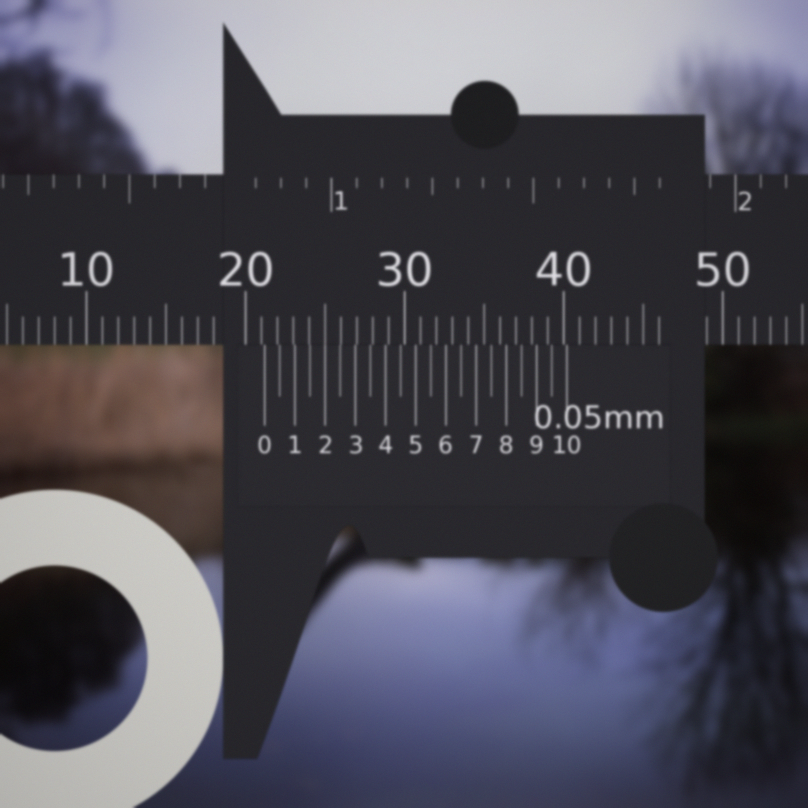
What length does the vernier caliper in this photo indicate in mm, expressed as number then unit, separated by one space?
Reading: 21.2 mm
